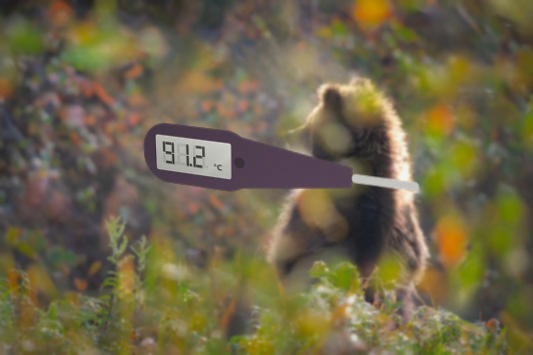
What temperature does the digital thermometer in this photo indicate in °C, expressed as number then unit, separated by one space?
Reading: 91.2 °C
